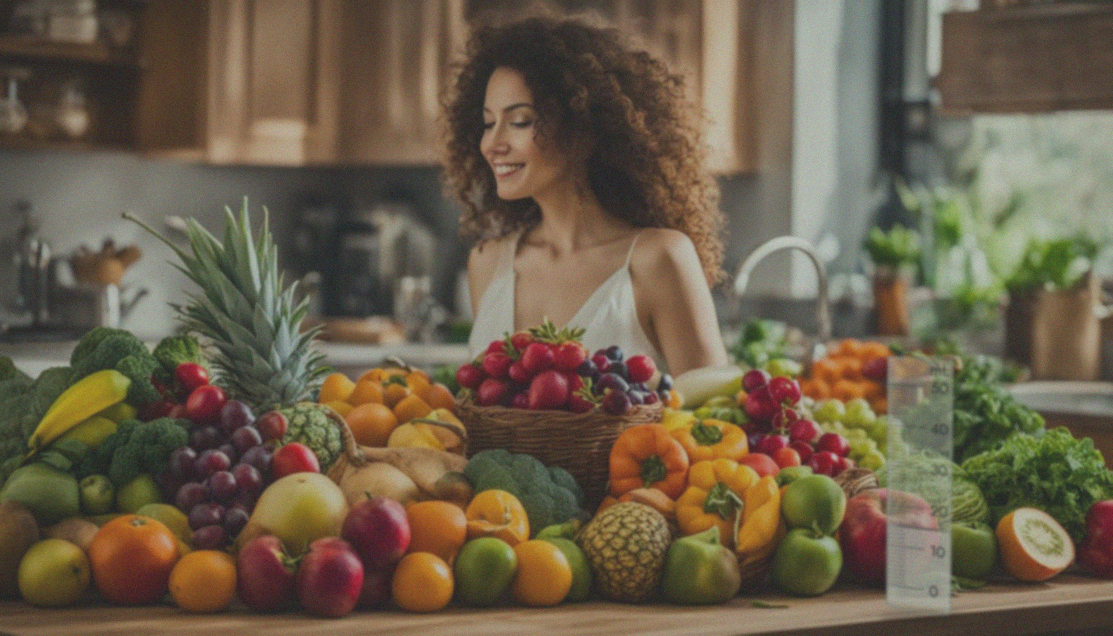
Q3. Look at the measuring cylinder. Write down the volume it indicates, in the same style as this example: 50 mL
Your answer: 15 mL
